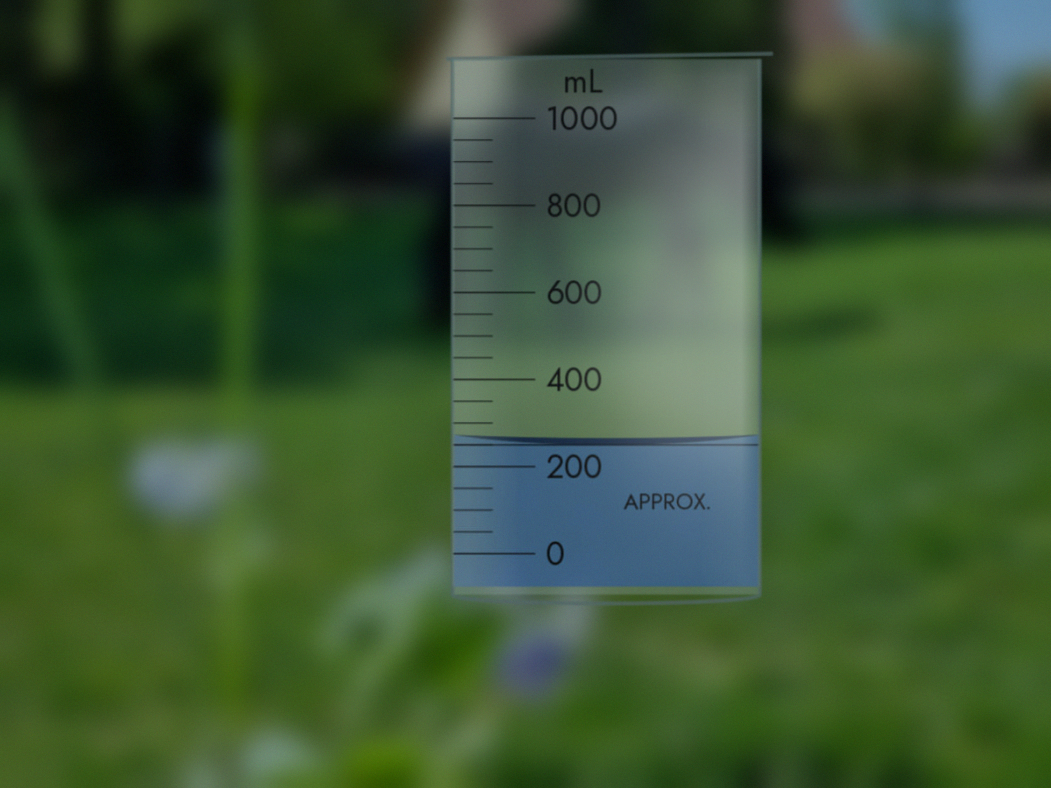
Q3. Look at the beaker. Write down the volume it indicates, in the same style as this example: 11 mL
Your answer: 250 mL
